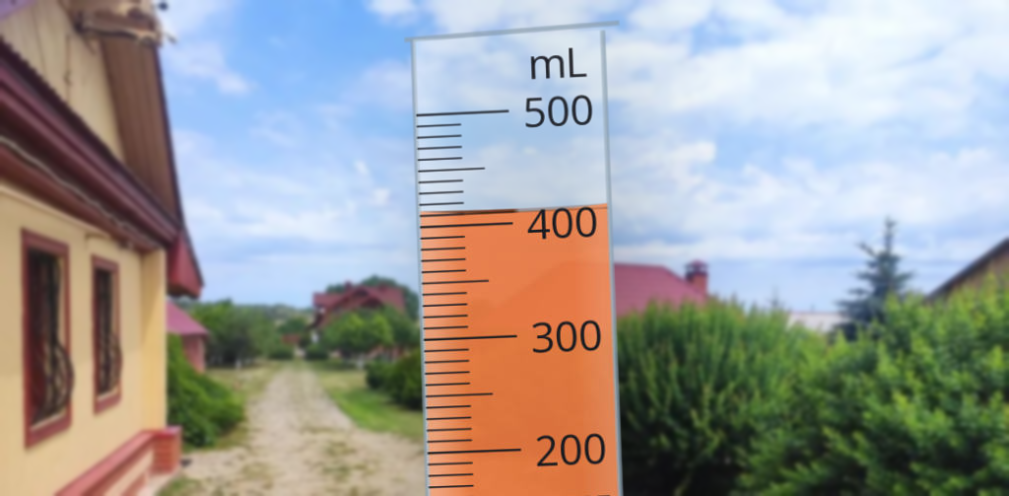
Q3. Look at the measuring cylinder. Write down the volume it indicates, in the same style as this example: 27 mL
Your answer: 410 mL
